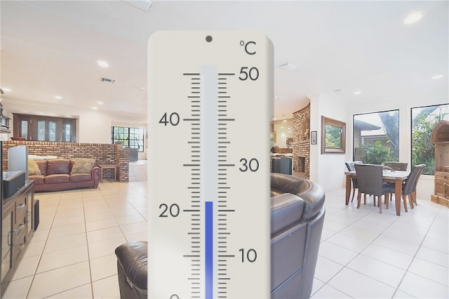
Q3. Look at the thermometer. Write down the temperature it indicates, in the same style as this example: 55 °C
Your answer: 22 °C
